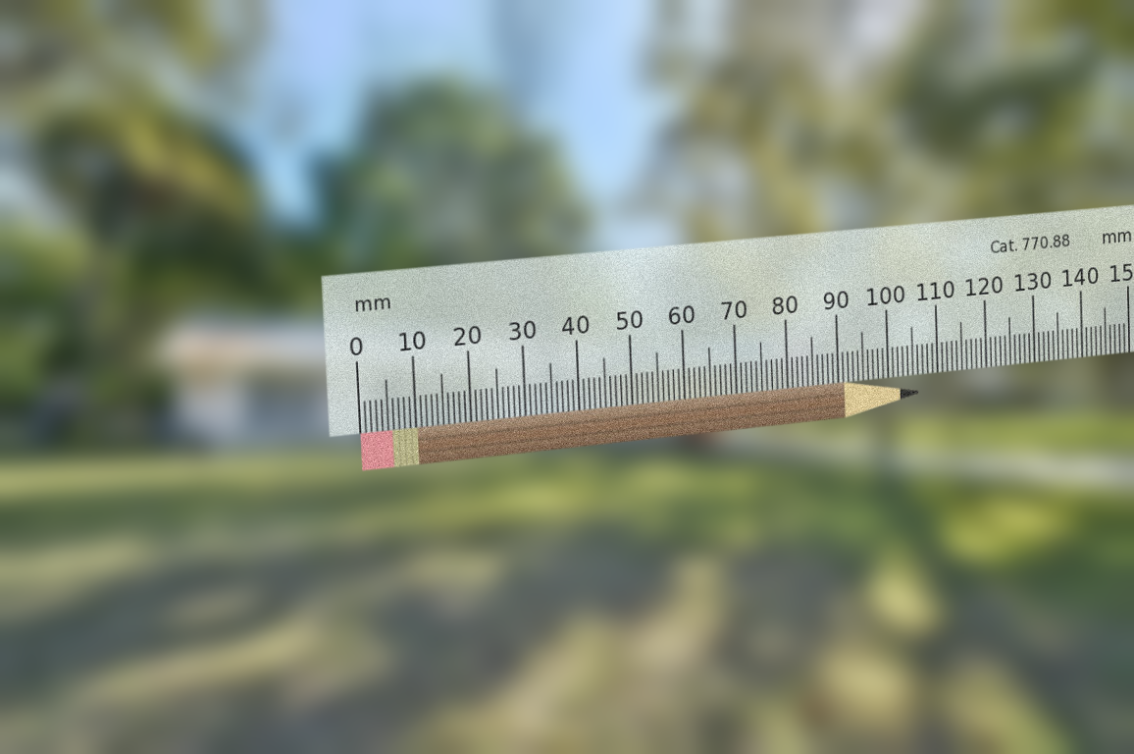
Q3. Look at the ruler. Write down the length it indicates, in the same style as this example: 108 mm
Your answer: 106 mm
